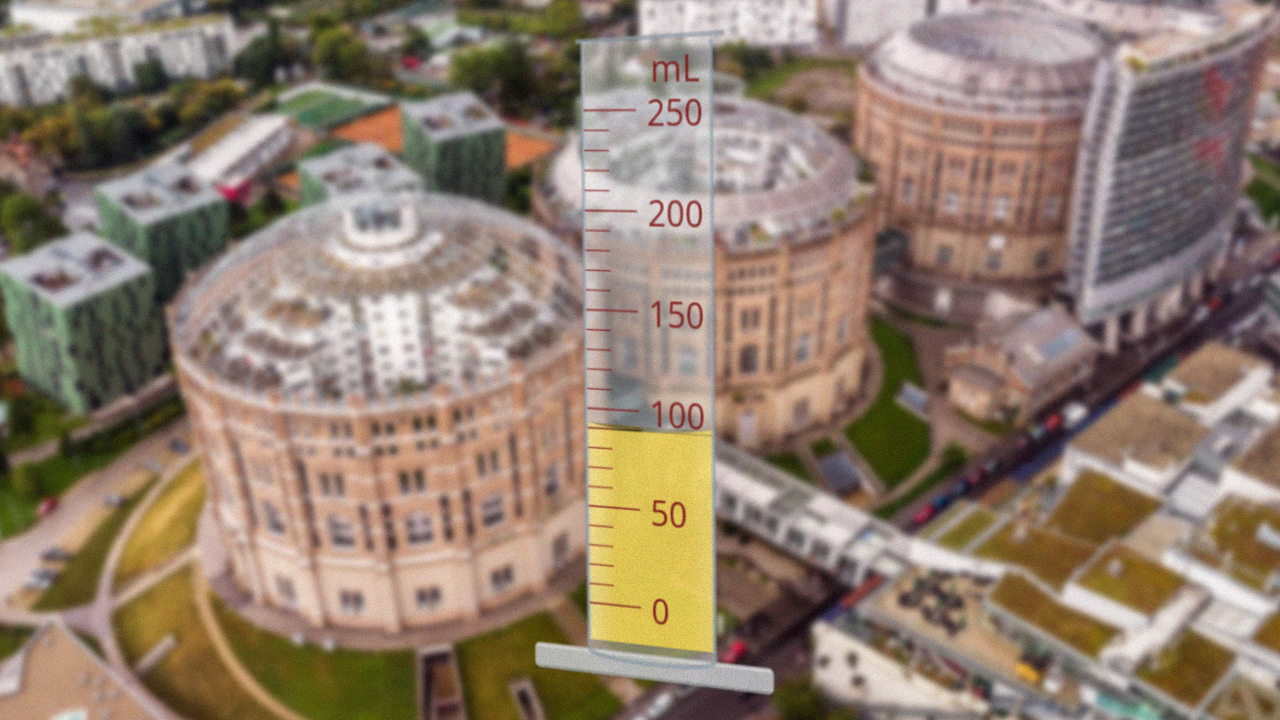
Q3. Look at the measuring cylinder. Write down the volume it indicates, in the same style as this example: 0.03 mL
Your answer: 90 mL
